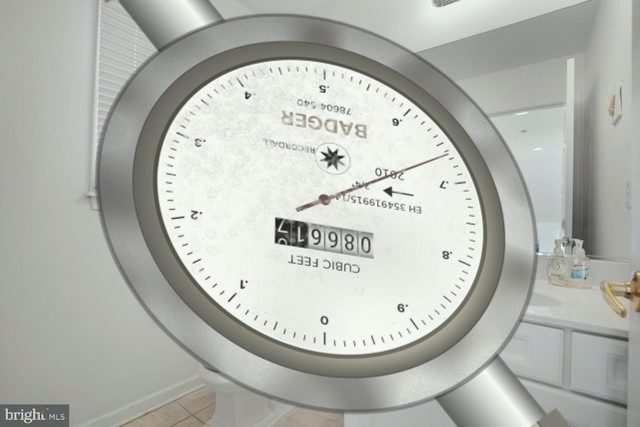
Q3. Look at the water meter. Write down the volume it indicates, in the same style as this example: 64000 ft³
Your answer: 86616.66 ft³
